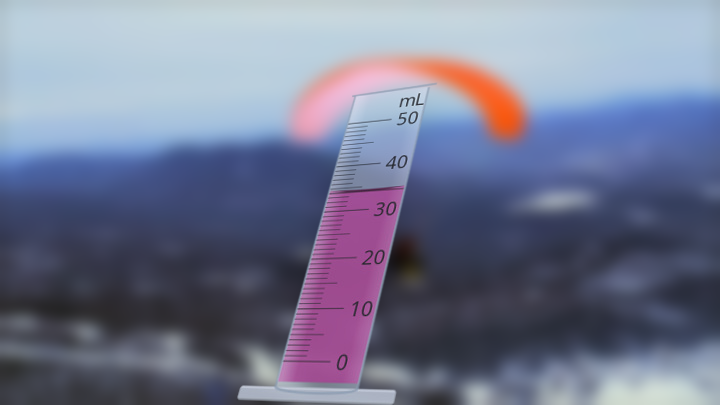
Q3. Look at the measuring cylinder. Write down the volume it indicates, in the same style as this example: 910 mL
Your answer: 34 mL
